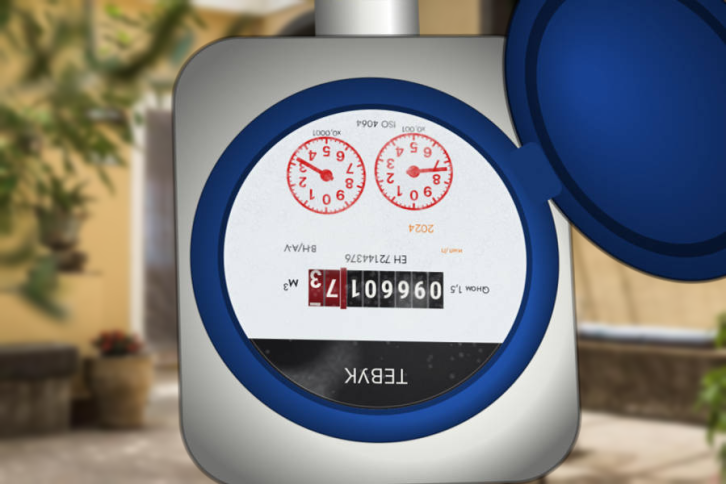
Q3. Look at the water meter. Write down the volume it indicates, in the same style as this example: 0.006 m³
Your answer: 96601.7273 m³
